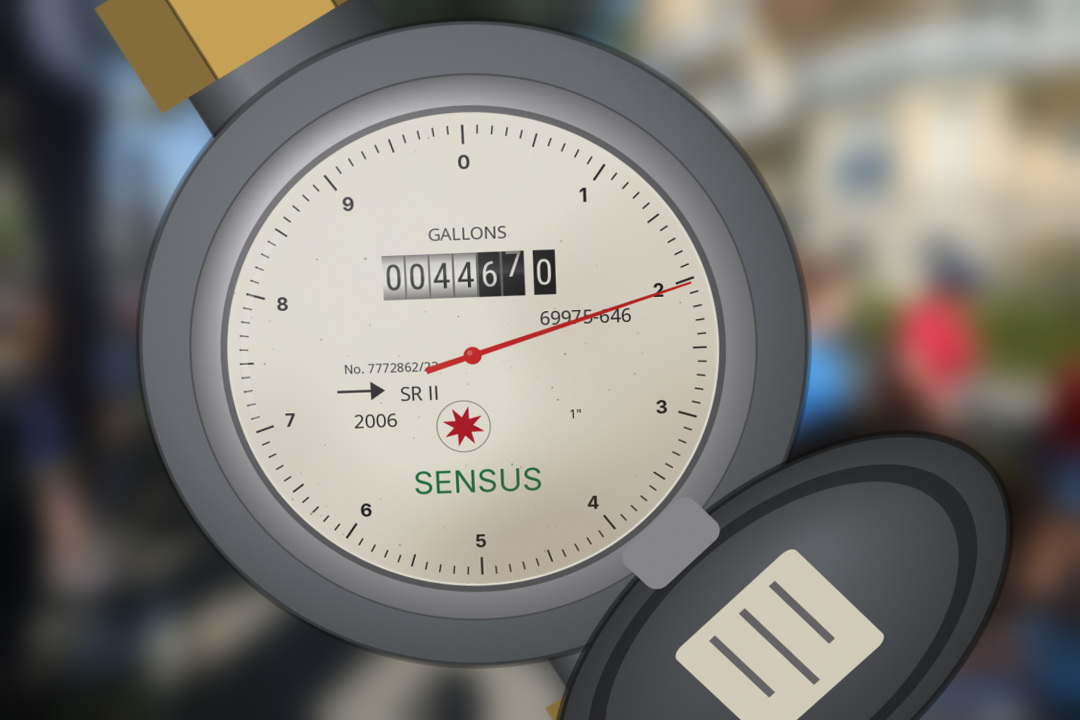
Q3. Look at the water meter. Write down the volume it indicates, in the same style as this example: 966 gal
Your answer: 44672.0 gal
